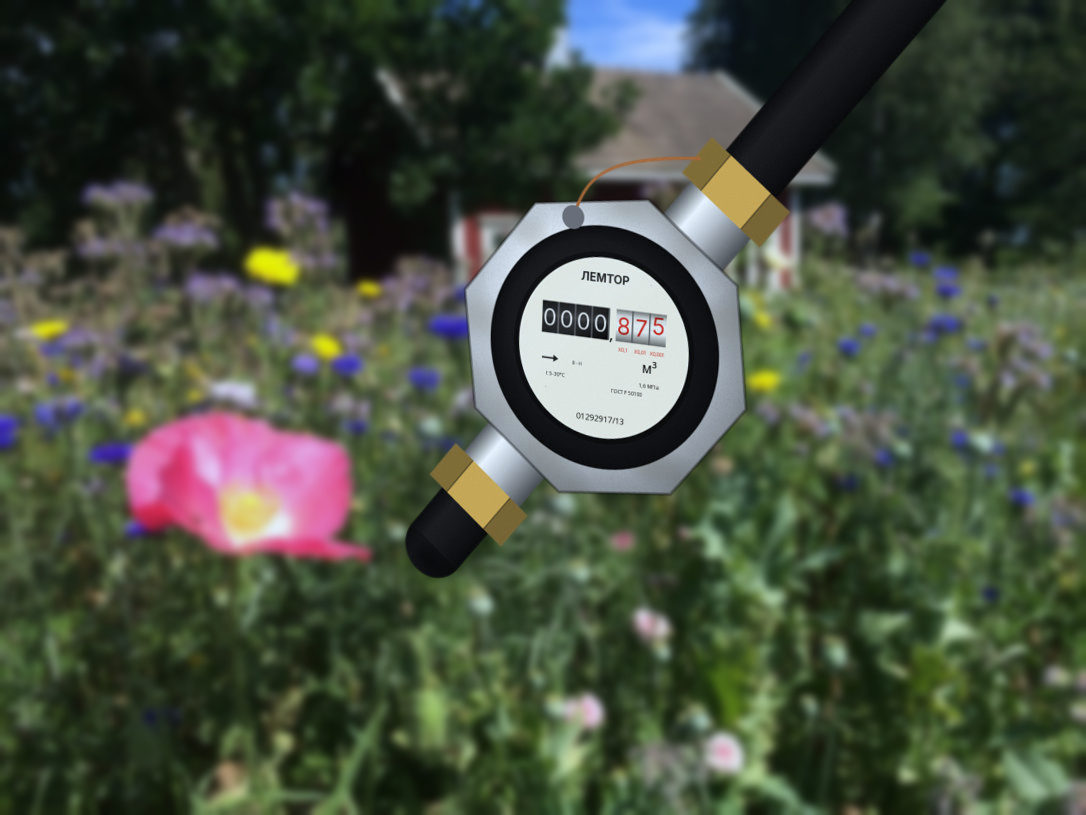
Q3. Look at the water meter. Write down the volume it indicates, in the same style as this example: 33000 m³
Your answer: 0.875 m³
